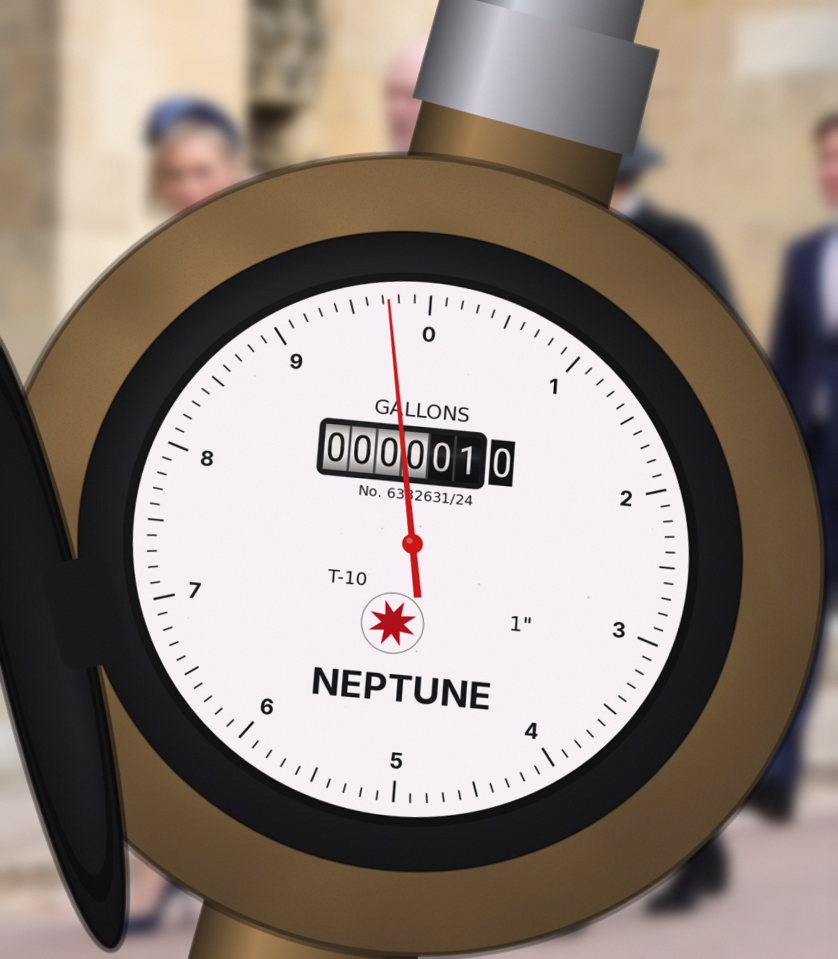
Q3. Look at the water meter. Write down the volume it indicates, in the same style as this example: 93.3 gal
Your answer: 9.7 gal
